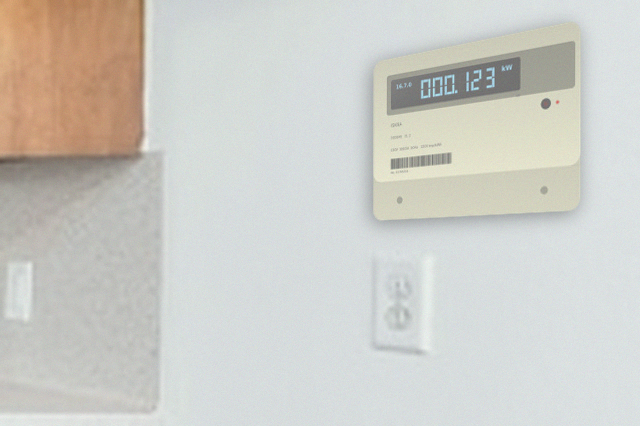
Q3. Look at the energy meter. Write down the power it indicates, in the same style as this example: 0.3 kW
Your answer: 0.123 kW
